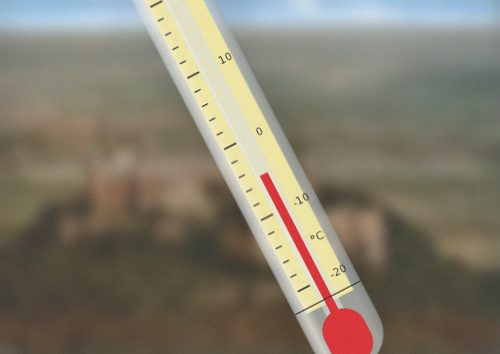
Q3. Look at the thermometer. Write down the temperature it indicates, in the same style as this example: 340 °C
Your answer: -5 °C
